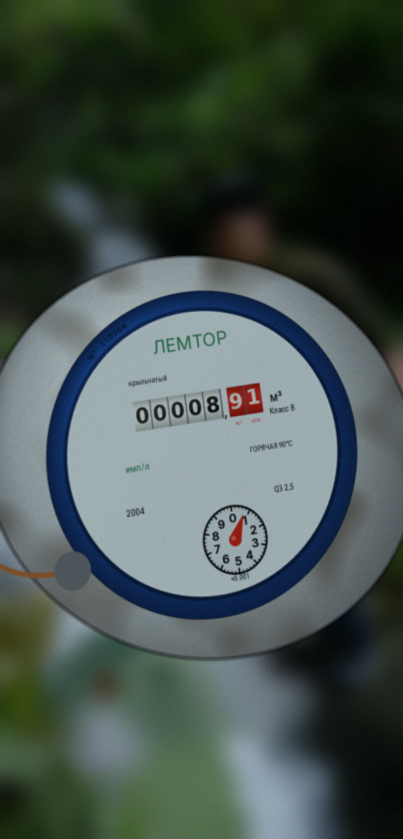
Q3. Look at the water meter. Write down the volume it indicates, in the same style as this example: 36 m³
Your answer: 8.910 m³
